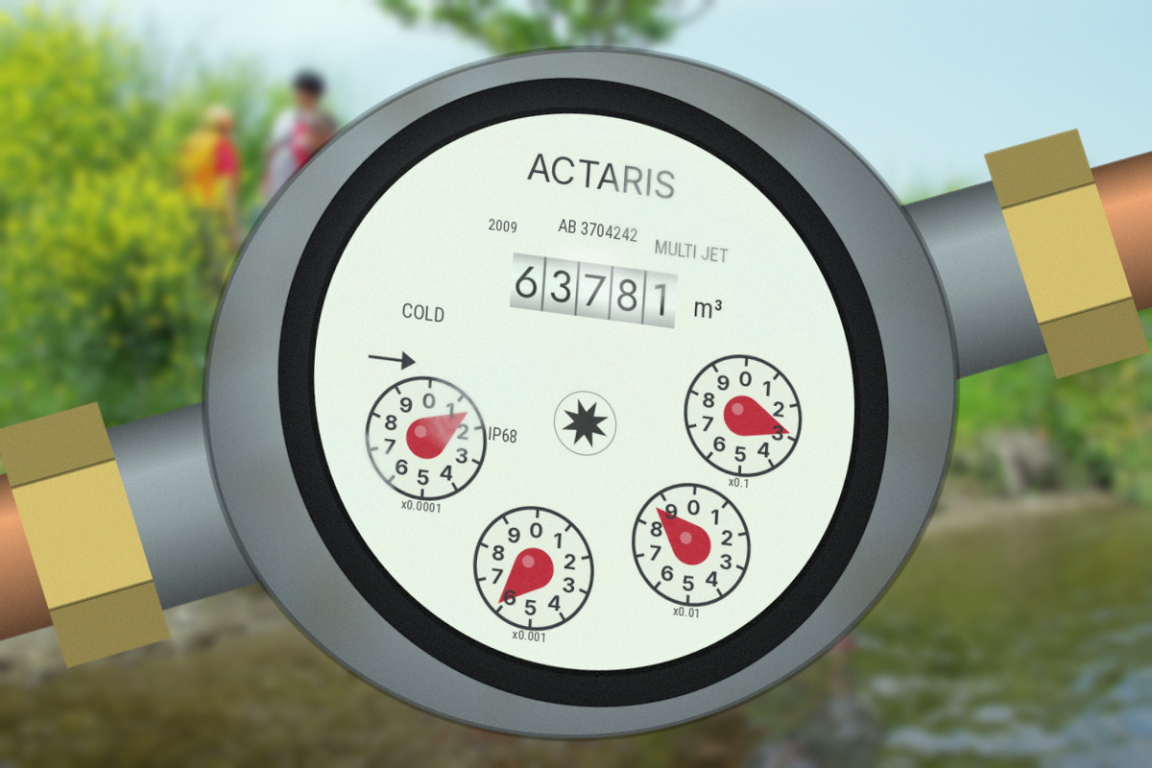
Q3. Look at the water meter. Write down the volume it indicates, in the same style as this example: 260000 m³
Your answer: 63781.2861 m³
